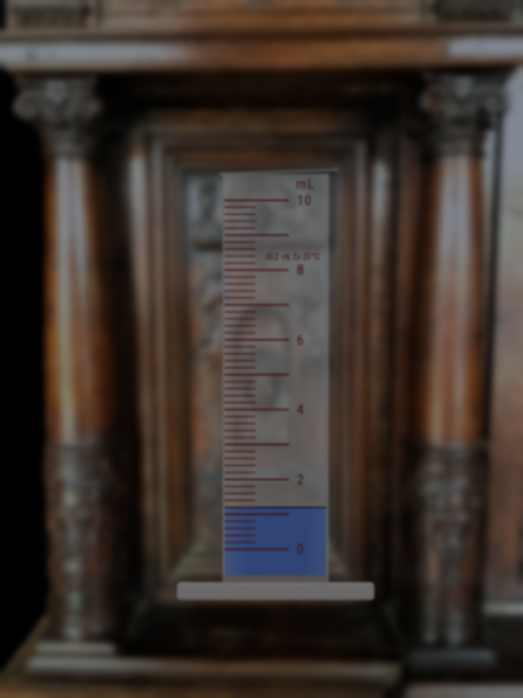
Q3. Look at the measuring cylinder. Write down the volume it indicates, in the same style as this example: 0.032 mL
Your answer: 1.2 mL
